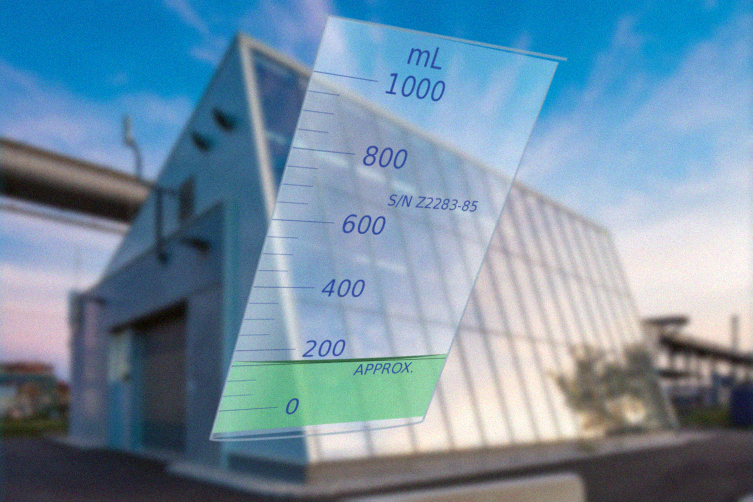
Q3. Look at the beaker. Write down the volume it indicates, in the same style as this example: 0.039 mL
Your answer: 150 mL
